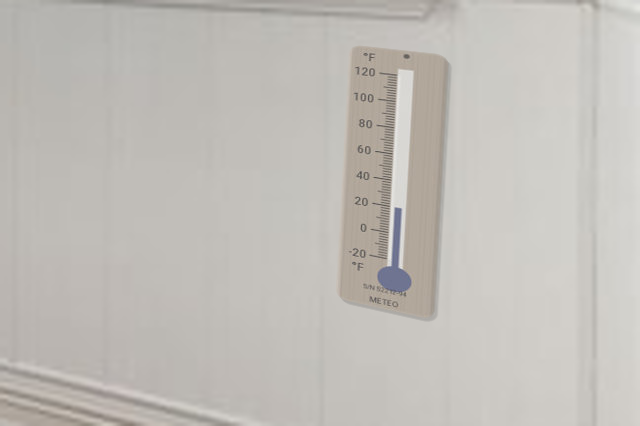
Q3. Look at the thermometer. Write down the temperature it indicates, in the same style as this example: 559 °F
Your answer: 20 °F
